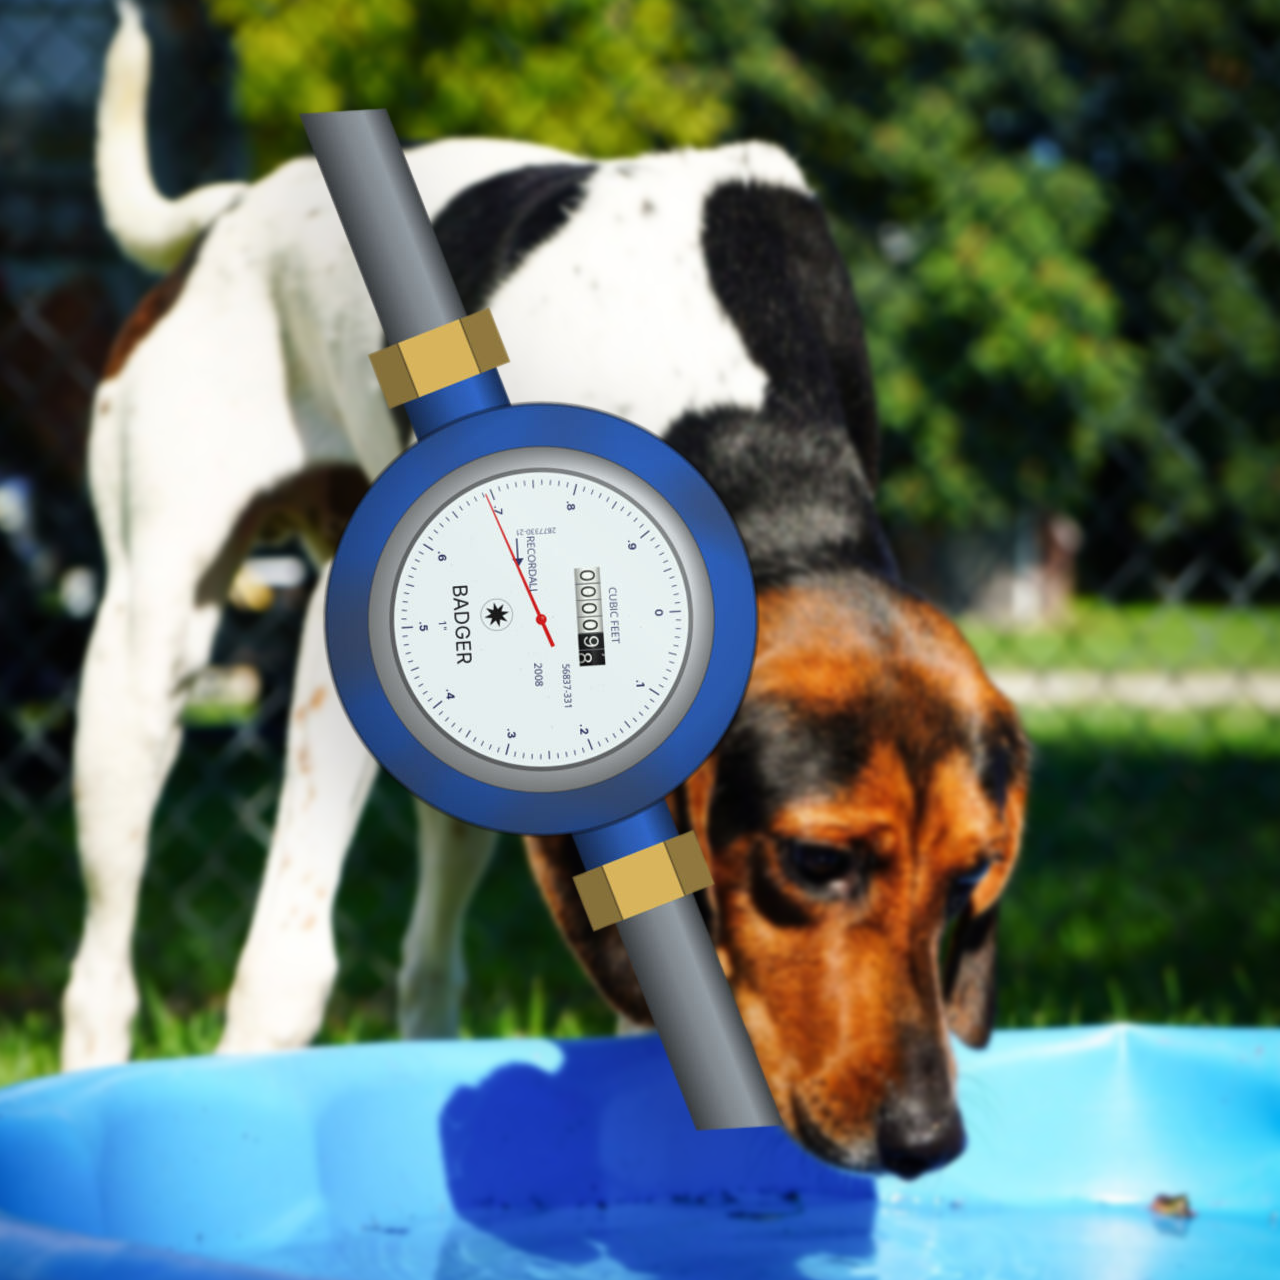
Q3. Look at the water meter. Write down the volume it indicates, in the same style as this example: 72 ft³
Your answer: 97.69 ft³
